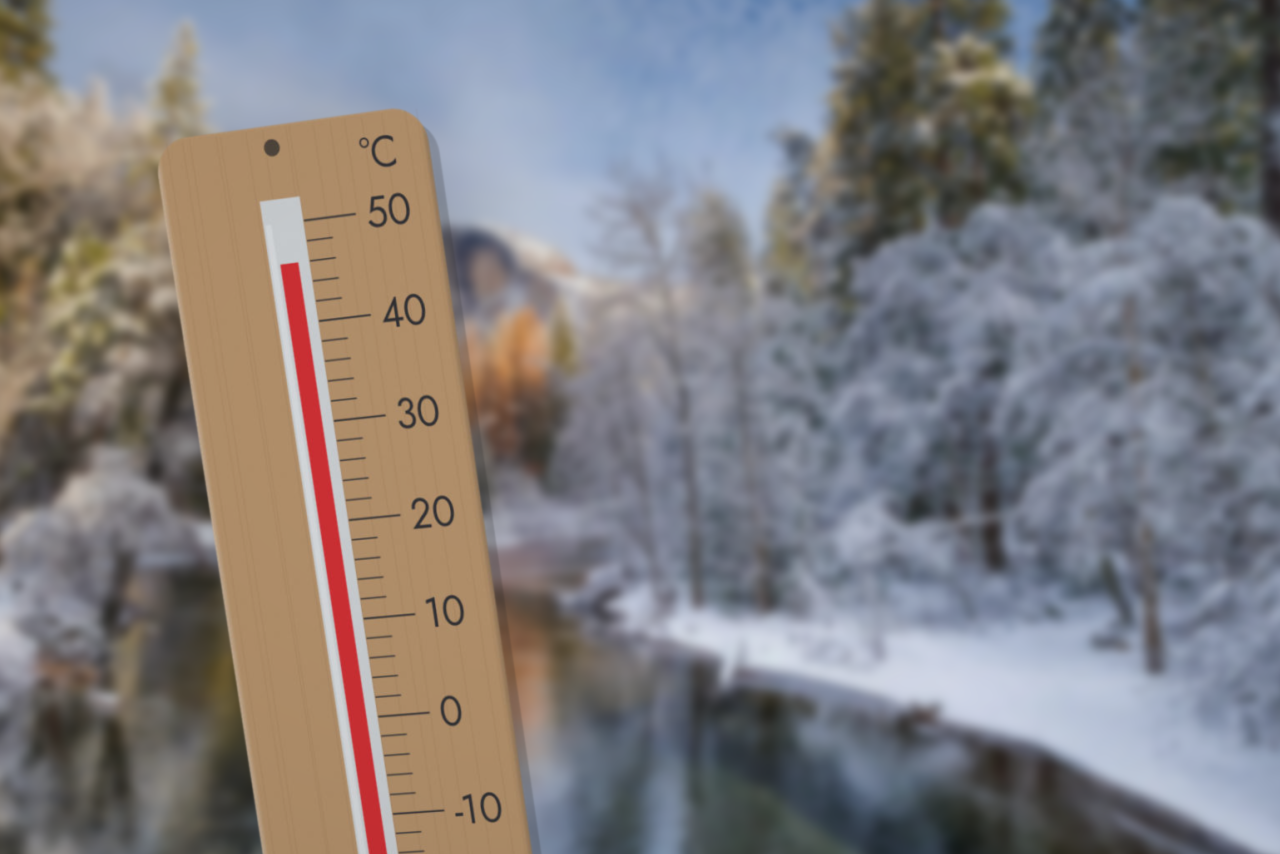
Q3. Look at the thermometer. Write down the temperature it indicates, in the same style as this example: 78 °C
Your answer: 46 °C
